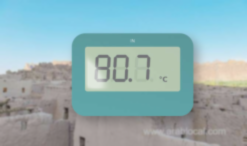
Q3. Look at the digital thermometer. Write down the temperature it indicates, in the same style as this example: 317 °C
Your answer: 80.7 °C
